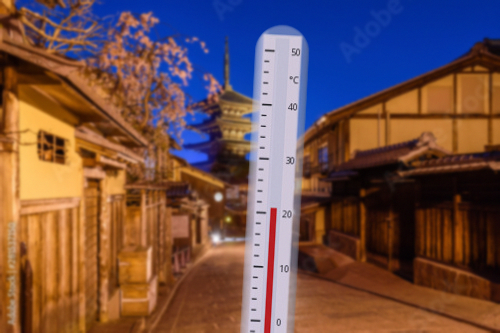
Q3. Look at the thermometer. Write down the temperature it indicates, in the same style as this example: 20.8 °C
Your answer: 21 °C
